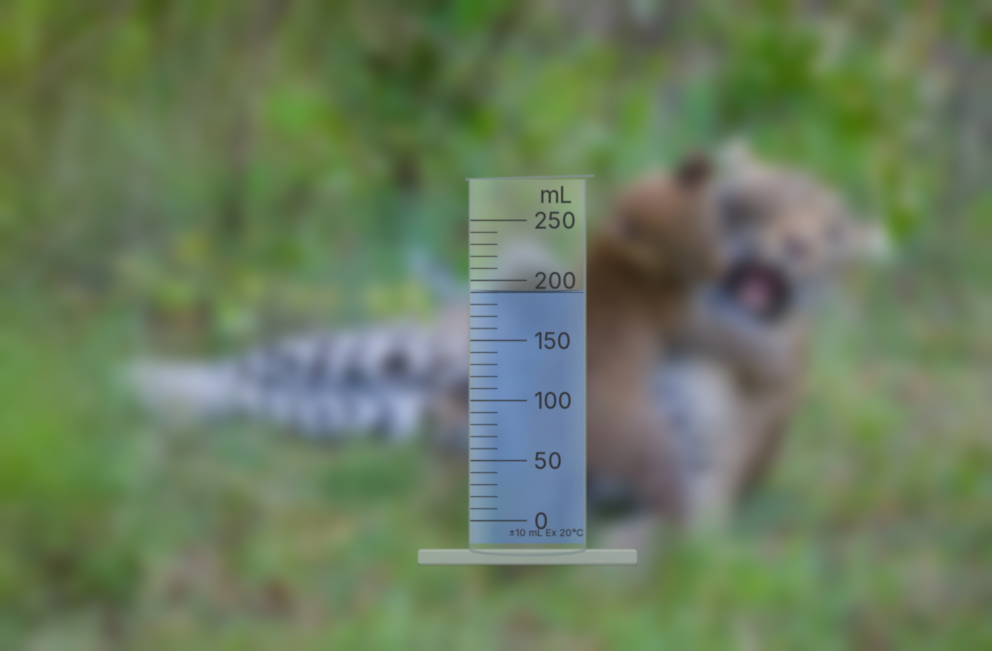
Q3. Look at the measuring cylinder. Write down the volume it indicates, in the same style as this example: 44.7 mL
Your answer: 190 mL
